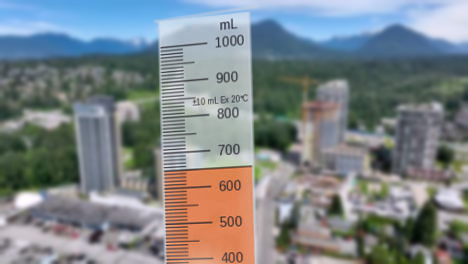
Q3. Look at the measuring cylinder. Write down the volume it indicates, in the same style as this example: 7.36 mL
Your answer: 650 mL
